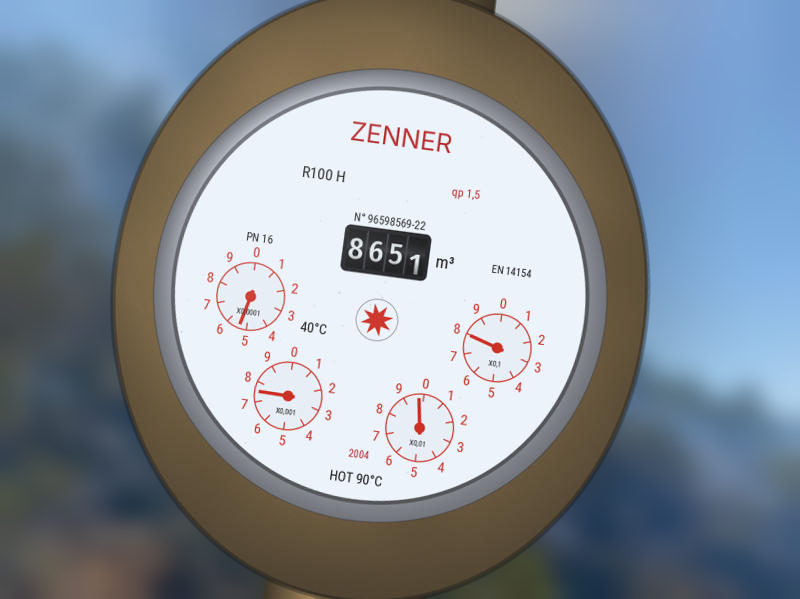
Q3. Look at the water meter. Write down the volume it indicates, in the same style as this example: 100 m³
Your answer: 8650.7975 m³
